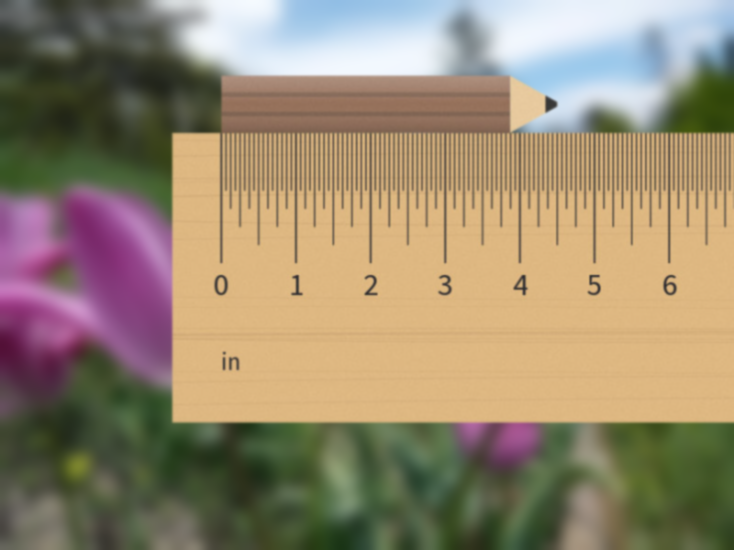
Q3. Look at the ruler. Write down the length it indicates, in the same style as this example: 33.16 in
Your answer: 4.5 in
